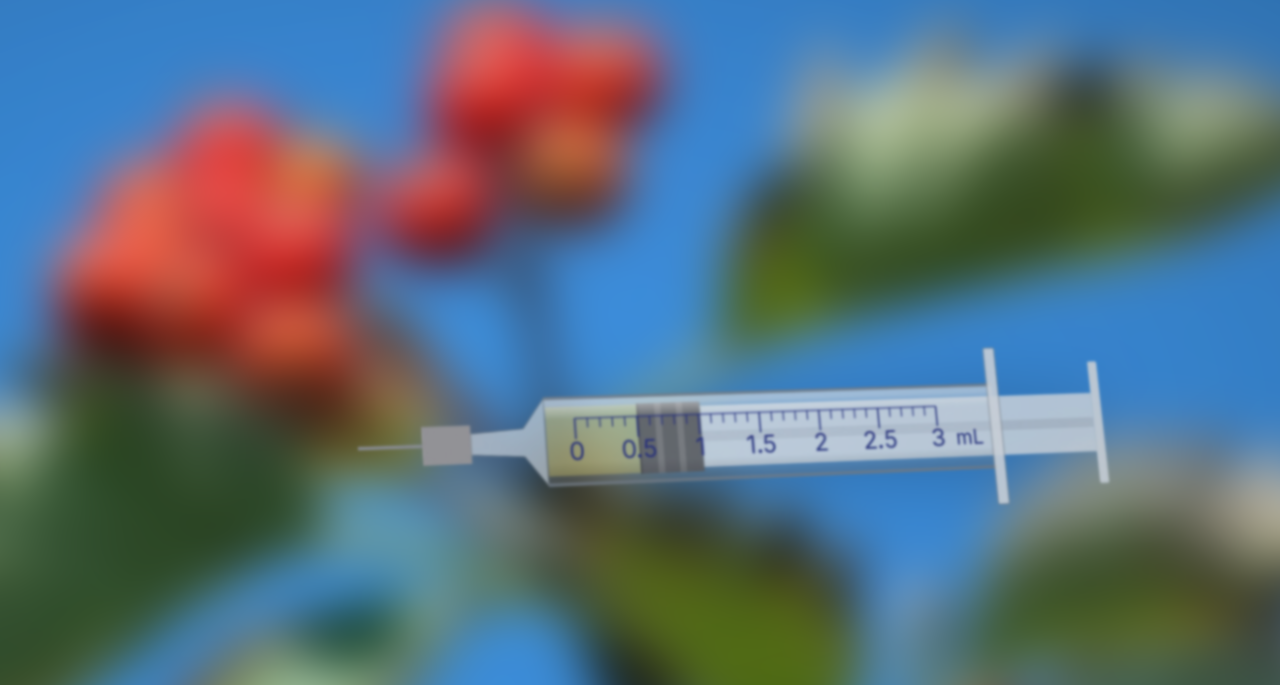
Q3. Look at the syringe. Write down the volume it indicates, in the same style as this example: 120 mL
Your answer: 0.5 mL
